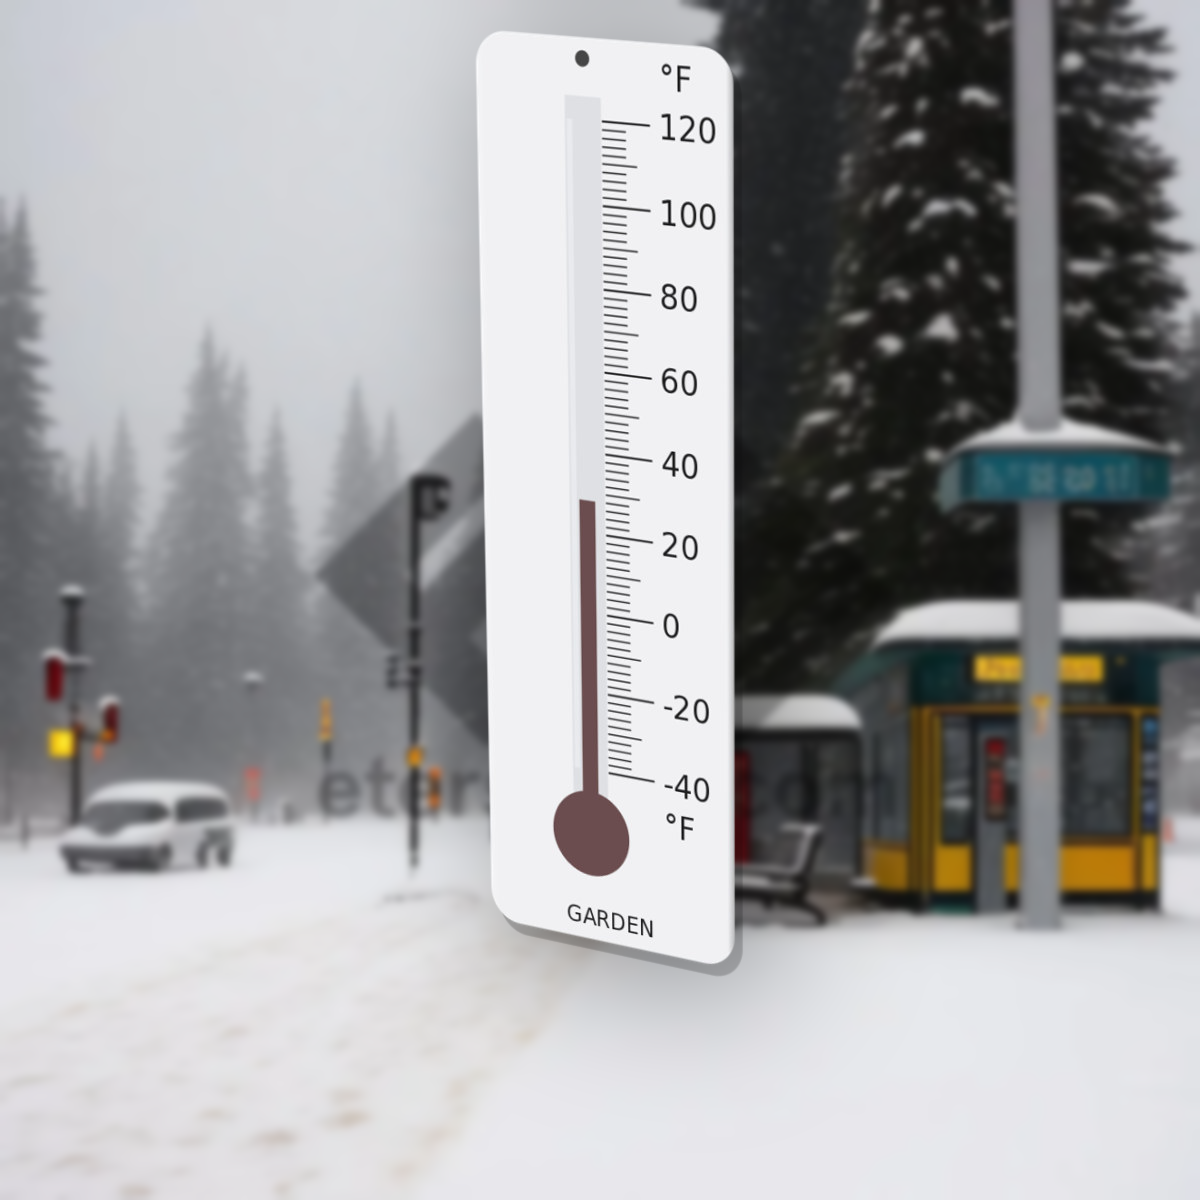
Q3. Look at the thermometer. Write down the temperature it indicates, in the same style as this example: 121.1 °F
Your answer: 28 °F
